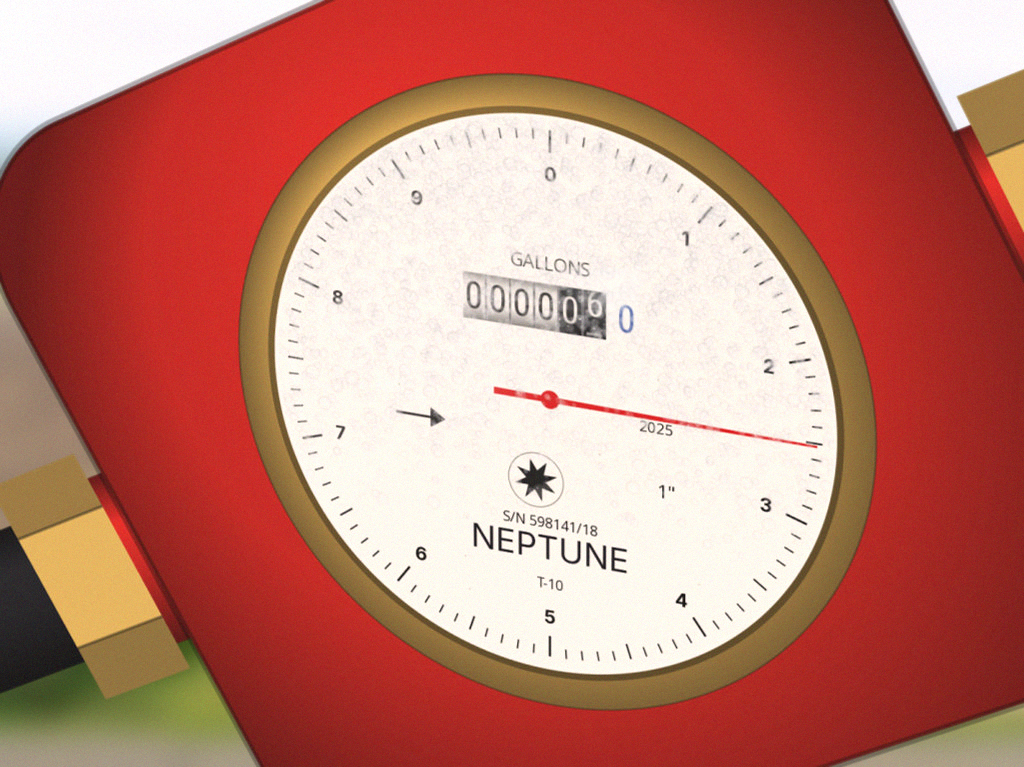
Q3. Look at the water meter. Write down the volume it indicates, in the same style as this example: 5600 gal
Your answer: 62.5 gal
